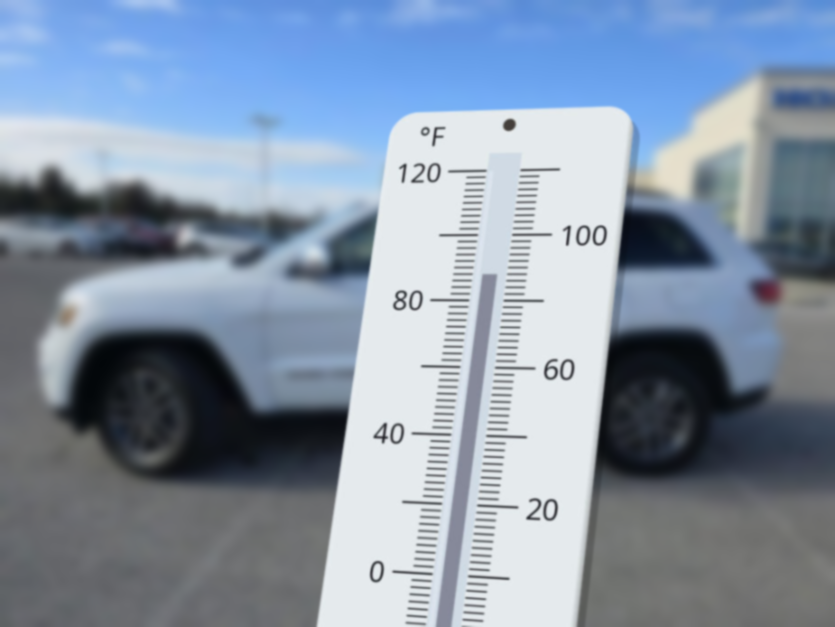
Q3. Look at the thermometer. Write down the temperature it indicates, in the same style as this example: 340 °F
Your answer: 88 °F
